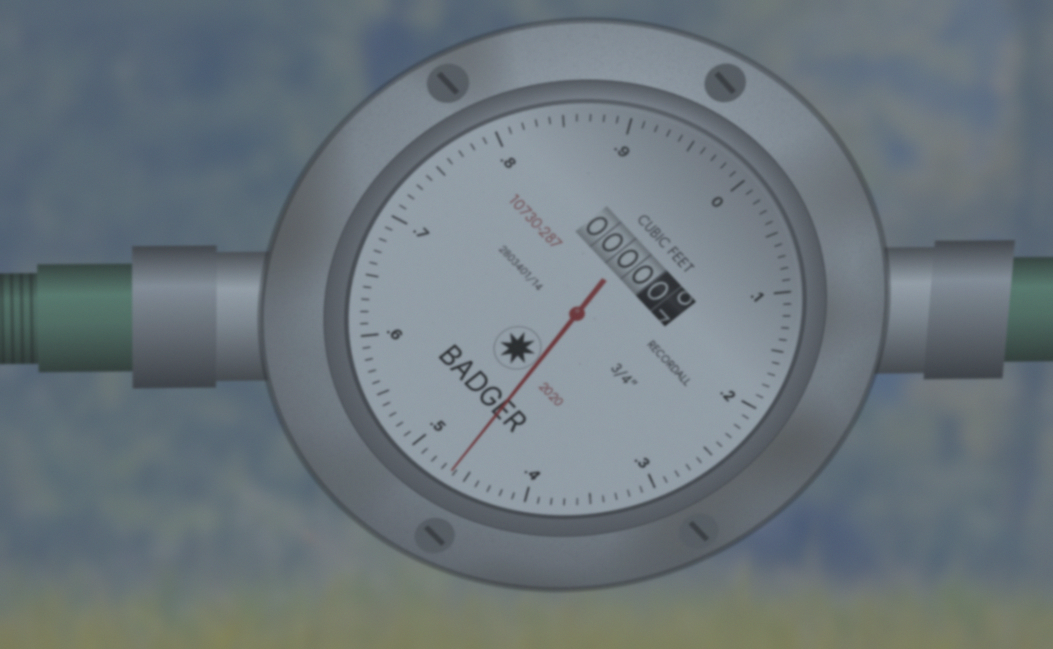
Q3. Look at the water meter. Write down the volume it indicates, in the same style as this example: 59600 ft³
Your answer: 6.46 ft³
